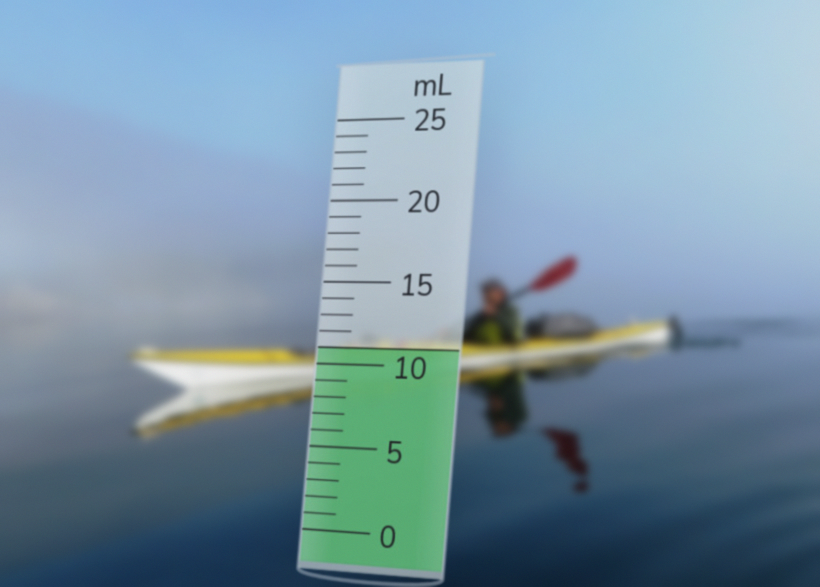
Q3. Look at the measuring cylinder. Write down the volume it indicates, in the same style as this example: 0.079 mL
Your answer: 11 mL
